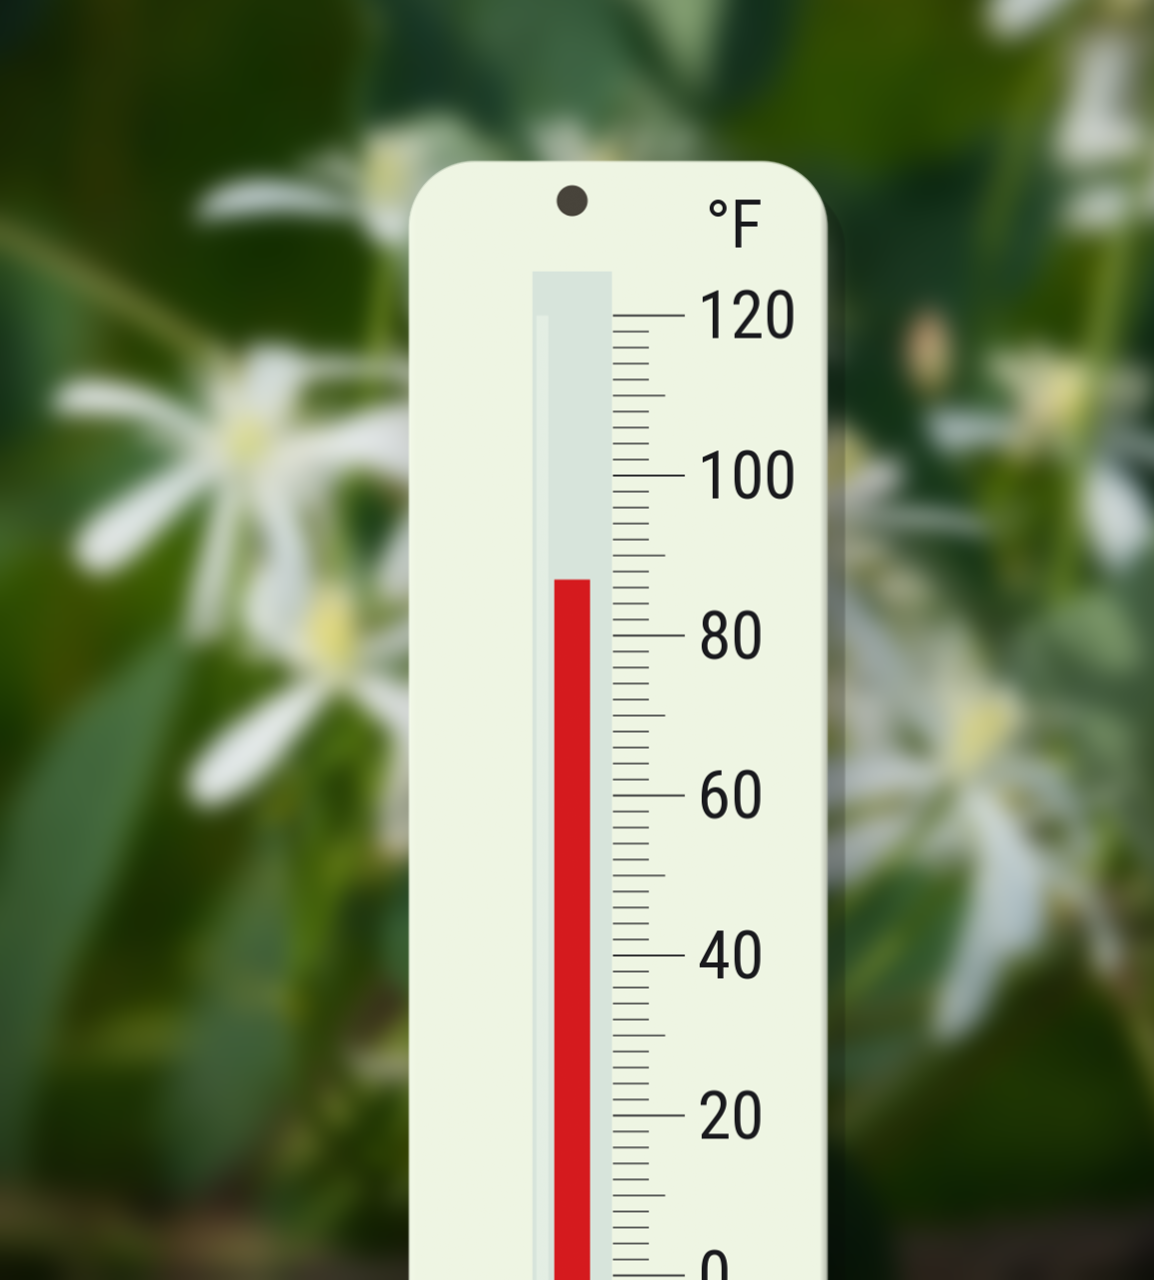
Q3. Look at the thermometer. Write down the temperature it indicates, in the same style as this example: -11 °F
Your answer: 87 °F
